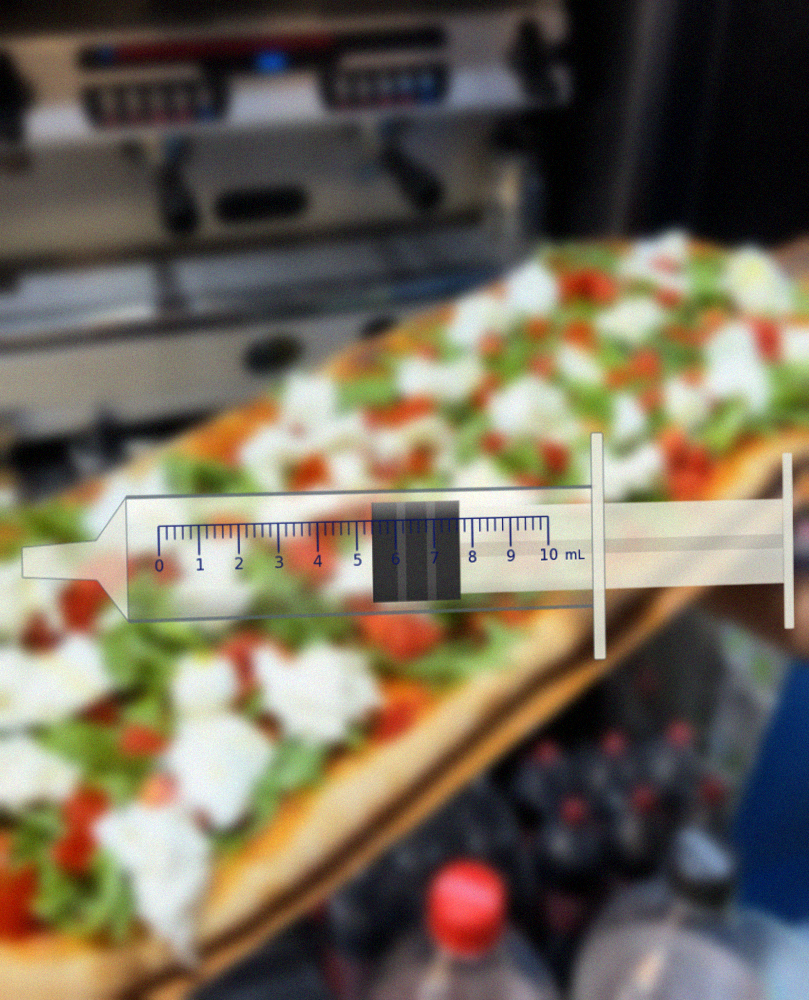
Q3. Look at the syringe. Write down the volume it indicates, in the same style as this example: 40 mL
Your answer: 5.4 mL
